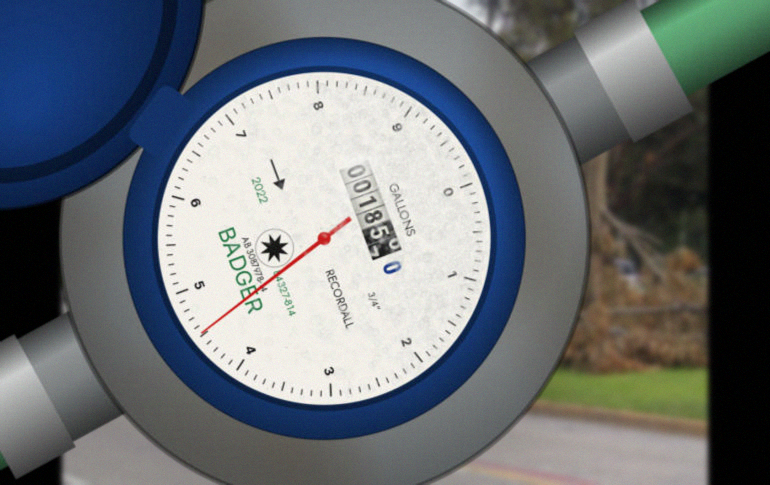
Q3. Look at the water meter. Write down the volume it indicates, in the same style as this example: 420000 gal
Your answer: 18564.5 gal
